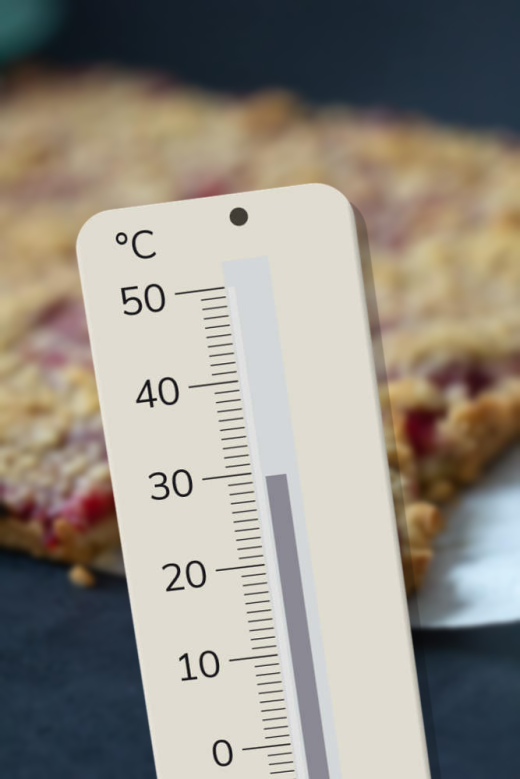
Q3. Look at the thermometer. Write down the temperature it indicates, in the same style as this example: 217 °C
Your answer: 29.5 °C
